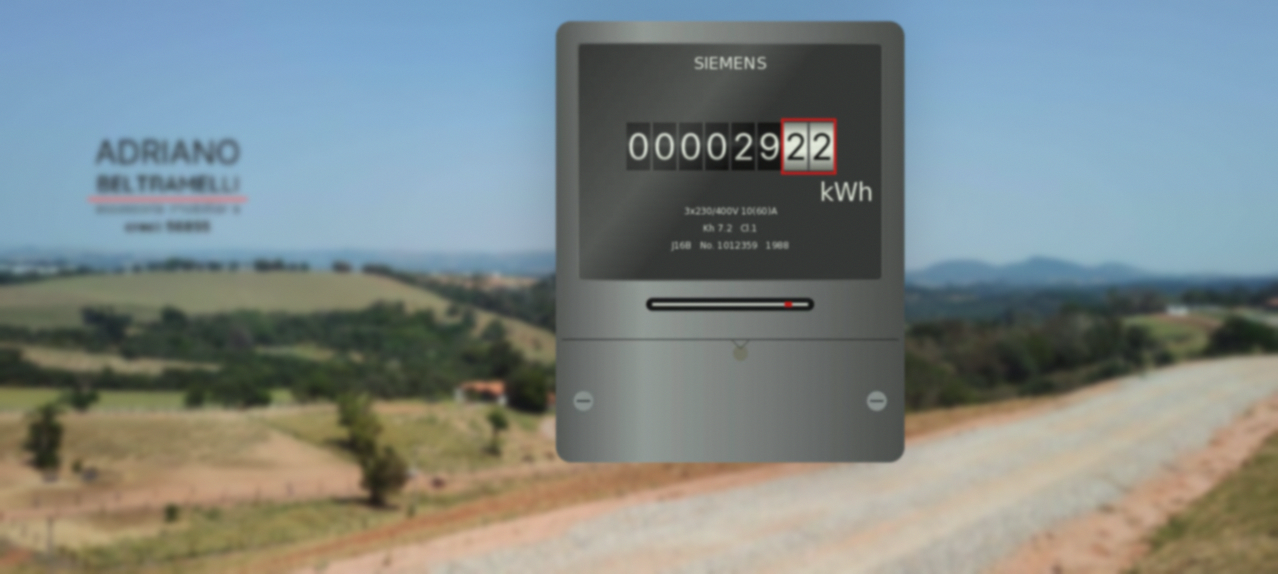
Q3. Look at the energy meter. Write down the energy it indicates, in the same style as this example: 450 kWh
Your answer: 29.22 kWh
